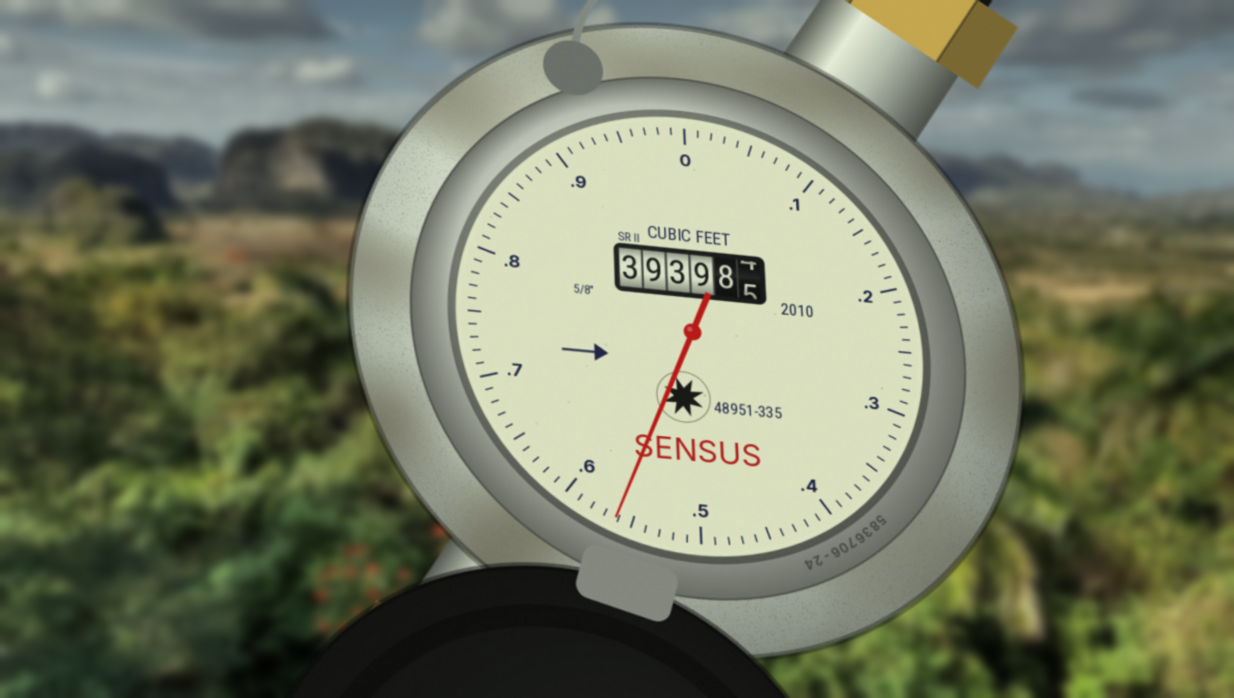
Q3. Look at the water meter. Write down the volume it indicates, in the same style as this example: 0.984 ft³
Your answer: 393984.56 ft³
